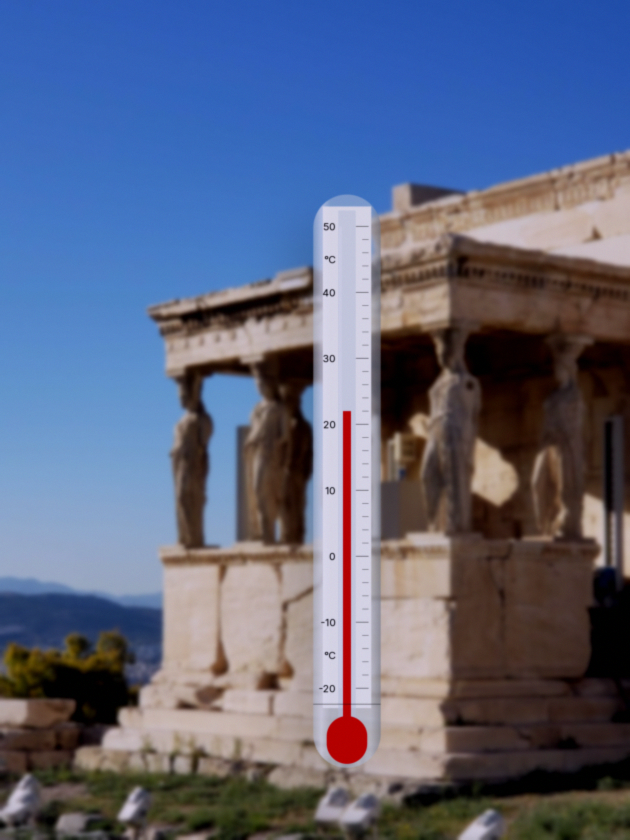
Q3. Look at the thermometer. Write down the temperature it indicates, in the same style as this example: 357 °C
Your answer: 22 °C
